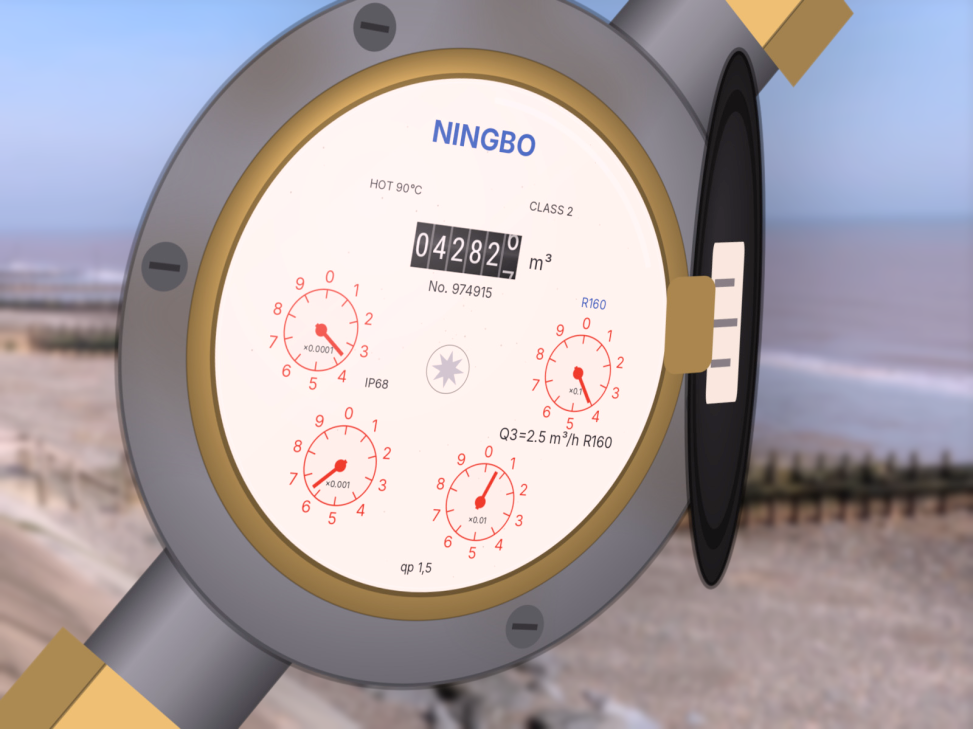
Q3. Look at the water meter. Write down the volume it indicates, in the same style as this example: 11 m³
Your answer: 42826.4063 m³
